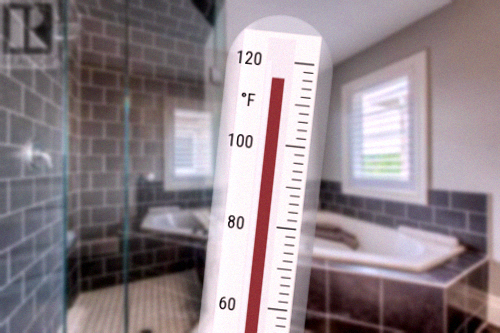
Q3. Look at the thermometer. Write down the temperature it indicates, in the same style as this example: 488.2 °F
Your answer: 116 °F
